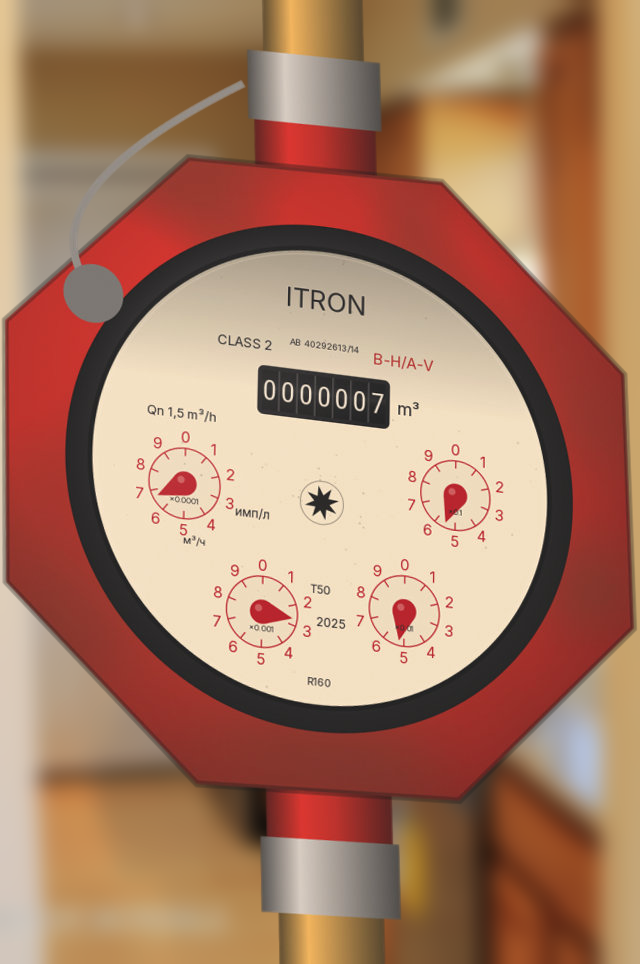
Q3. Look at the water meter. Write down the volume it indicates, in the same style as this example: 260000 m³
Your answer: 7.5526 m³
